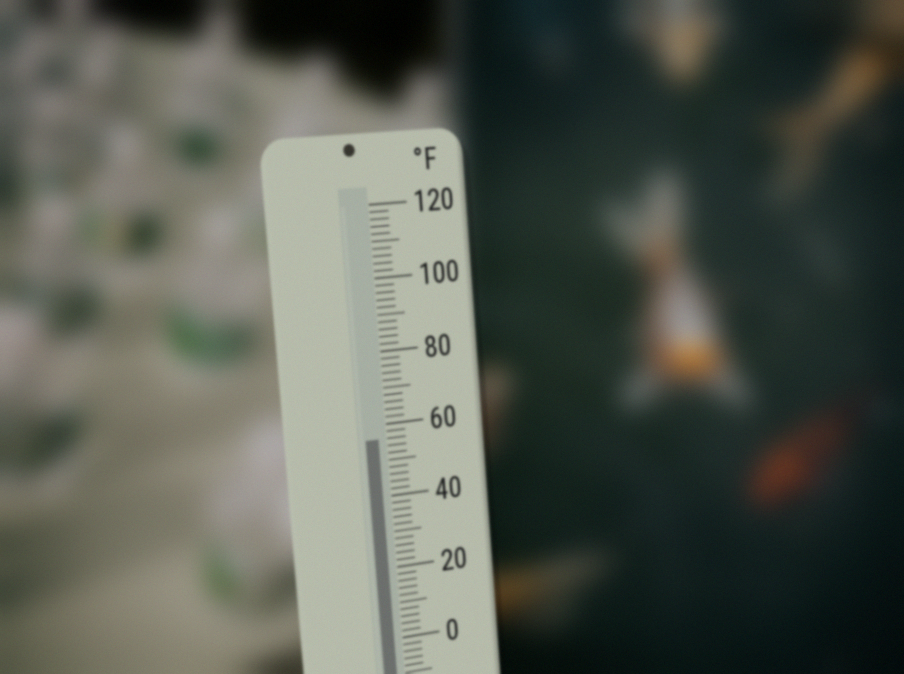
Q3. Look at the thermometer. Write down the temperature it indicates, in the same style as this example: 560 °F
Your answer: 56 °F
